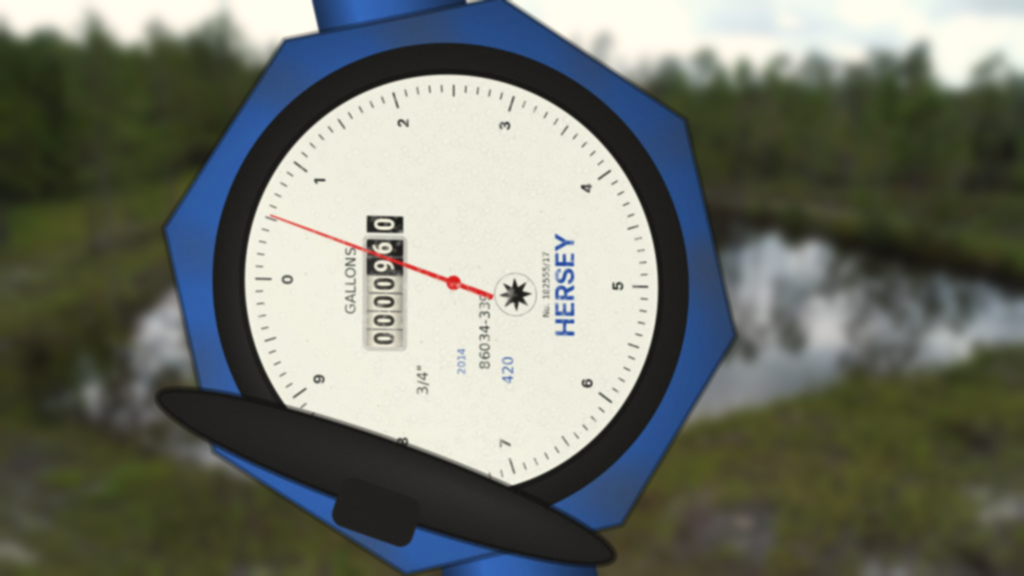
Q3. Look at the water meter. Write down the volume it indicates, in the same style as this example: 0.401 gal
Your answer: 960.5 gal
